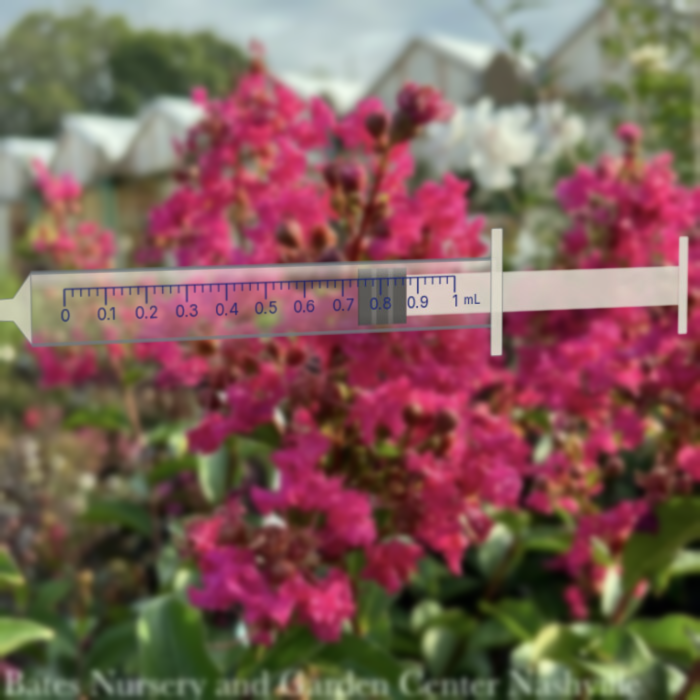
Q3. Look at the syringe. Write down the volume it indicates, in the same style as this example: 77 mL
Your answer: 0.74 mL
